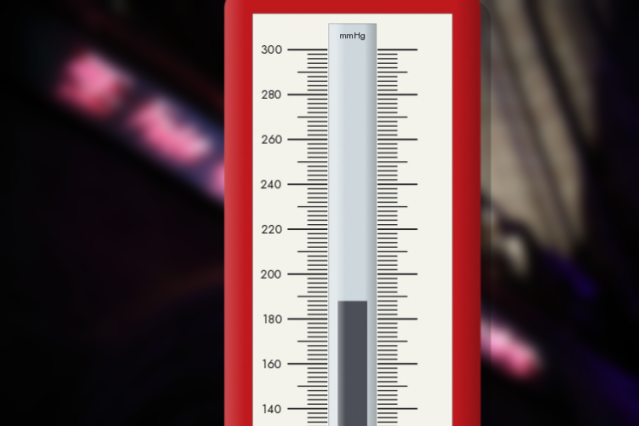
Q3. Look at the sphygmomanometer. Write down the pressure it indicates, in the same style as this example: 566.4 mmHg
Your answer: 188 mmHg
